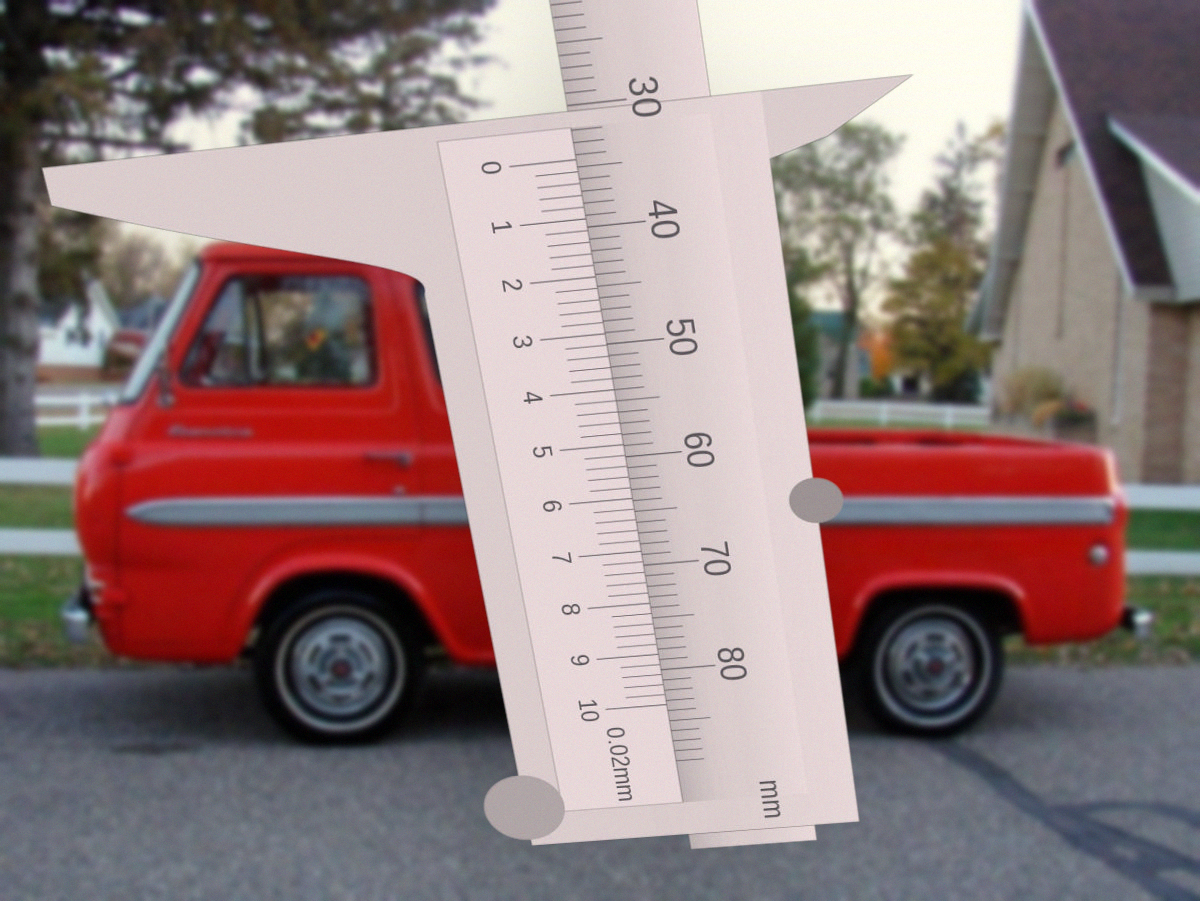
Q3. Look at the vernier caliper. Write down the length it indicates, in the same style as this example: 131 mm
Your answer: 34.4 mm
